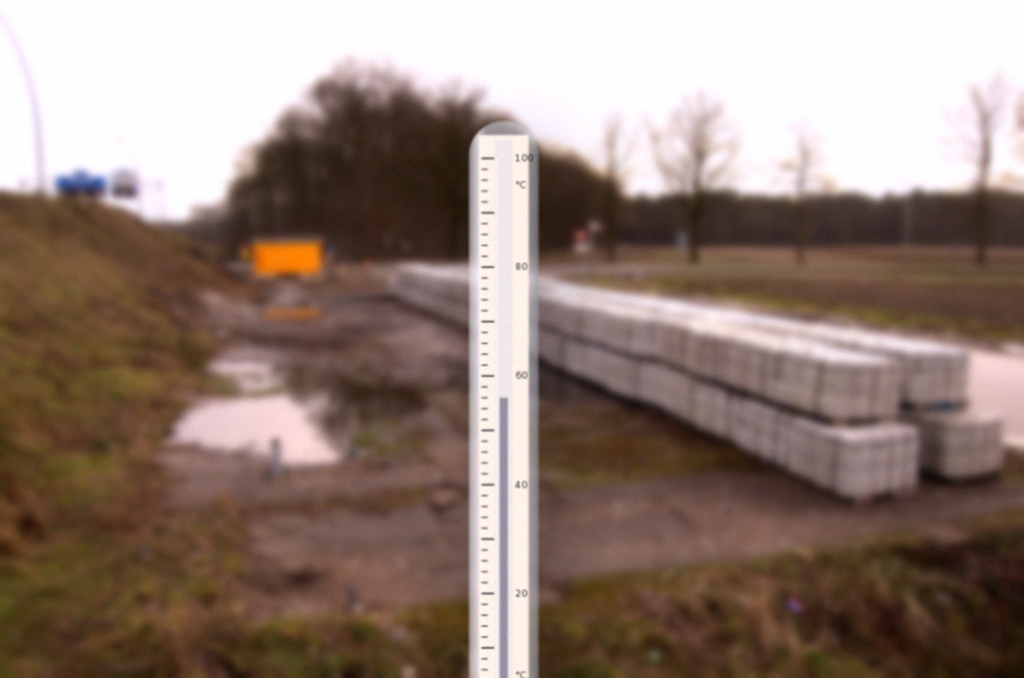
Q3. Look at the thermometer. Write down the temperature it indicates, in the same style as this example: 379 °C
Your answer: 56 °C
